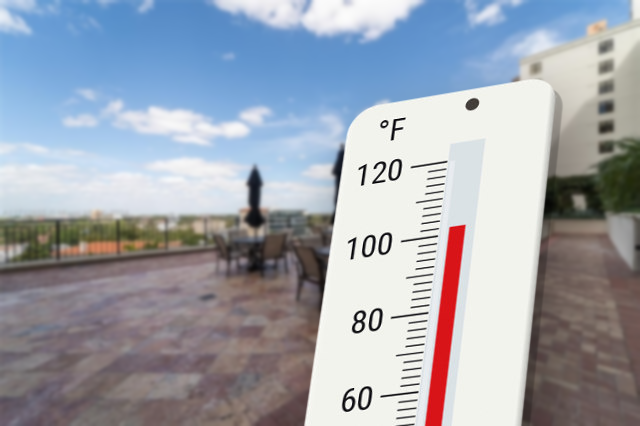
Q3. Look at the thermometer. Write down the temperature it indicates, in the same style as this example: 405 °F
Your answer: 102 °F
